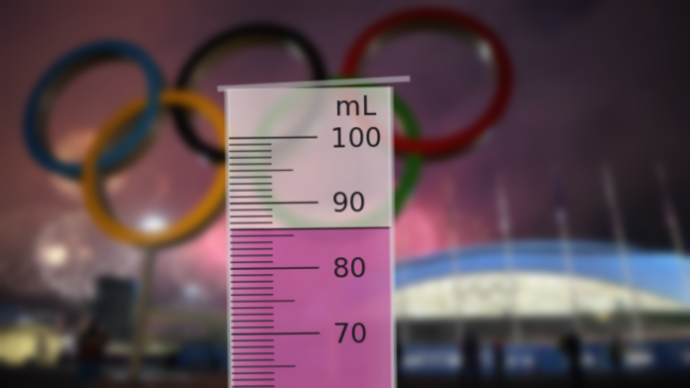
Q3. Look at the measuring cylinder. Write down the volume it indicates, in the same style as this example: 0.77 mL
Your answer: 86 mL
